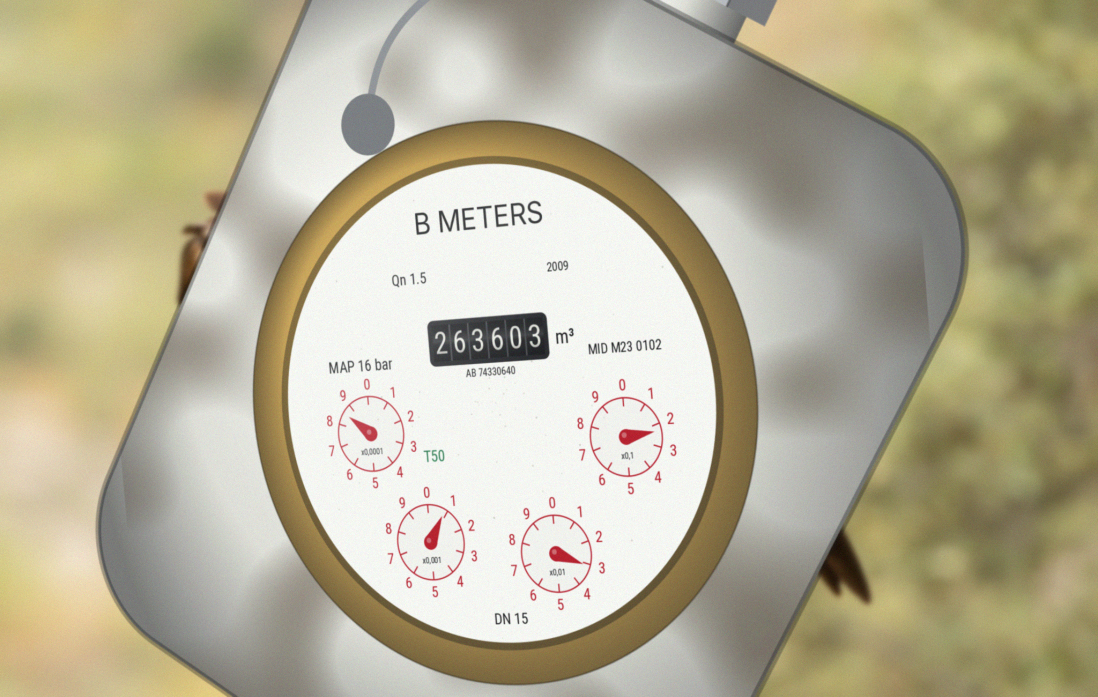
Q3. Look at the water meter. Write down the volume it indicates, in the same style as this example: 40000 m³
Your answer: 263603.2308 m³
